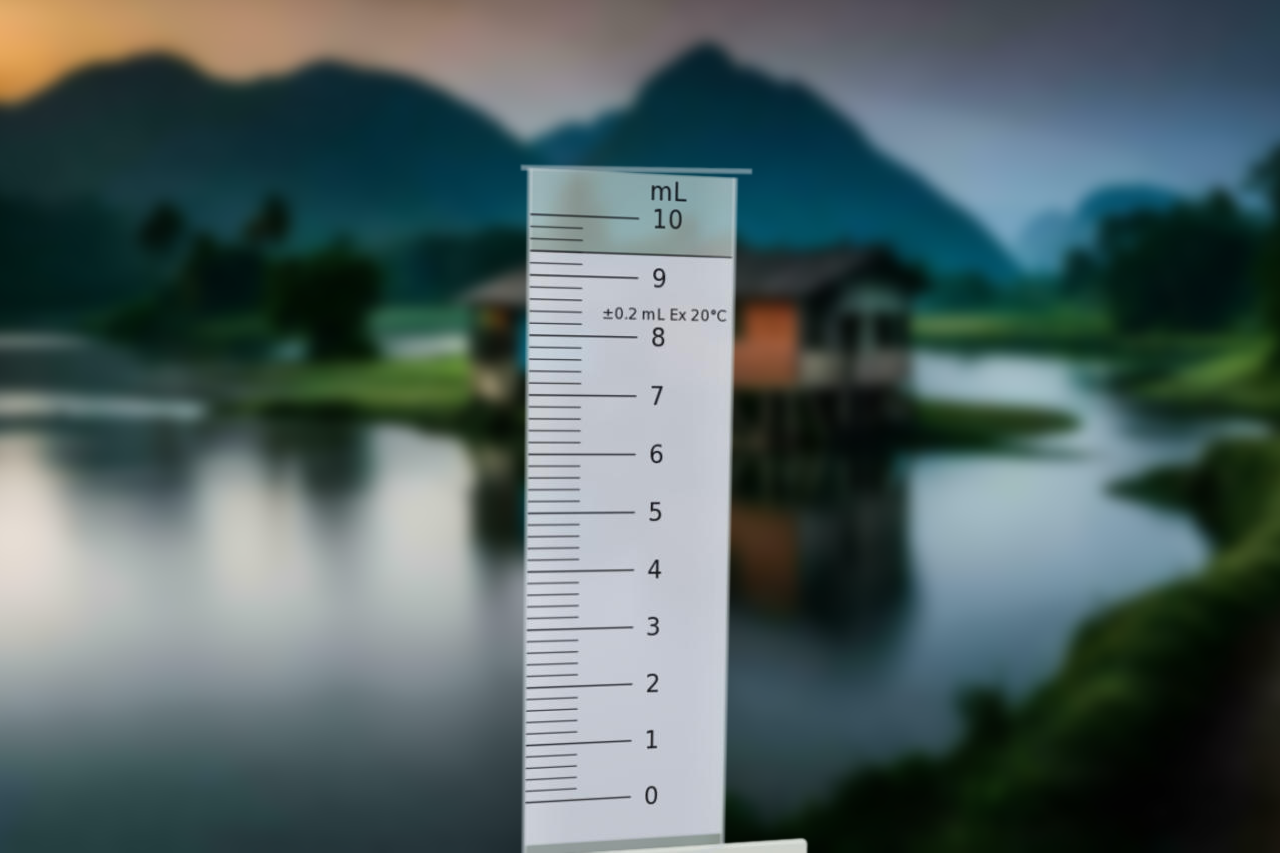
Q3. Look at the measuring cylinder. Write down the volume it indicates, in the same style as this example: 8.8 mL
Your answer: 9.4 mL
